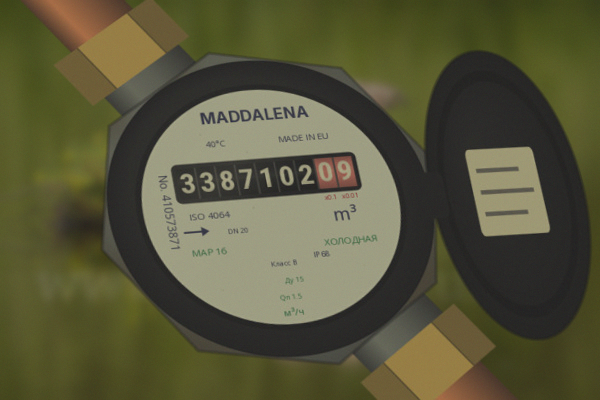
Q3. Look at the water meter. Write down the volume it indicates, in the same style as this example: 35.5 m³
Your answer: 3387102.09 m³
